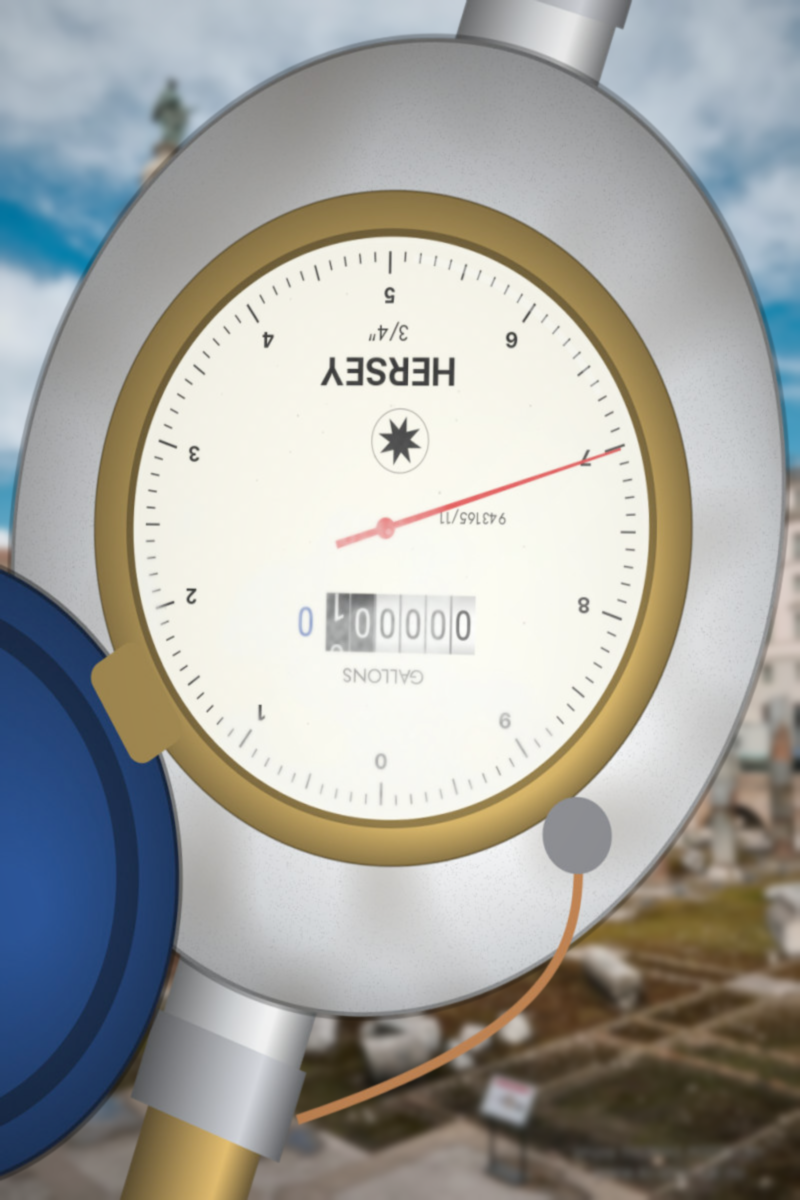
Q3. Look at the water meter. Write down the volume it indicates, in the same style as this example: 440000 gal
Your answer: 7.0 gal
